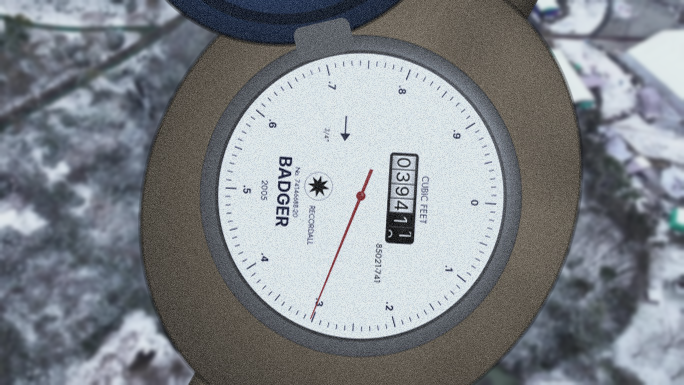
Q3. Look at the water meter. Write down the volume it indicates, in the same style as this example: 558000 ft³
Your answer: 39411.30 ft³
